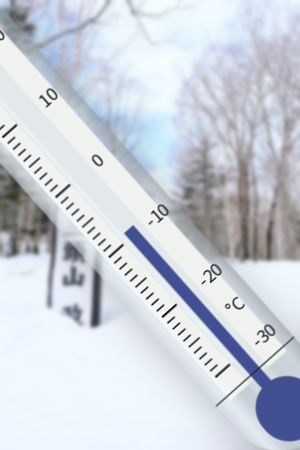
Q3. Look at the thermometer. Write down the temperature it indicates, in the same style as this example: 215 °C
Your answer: -9 °C
